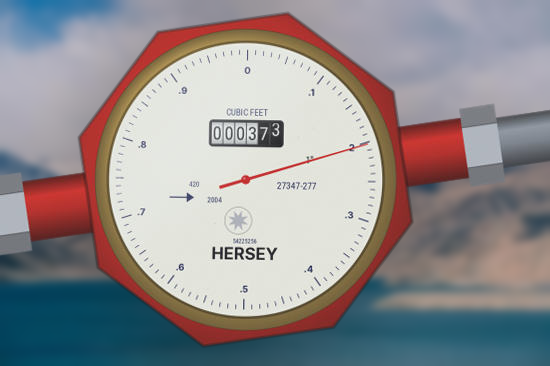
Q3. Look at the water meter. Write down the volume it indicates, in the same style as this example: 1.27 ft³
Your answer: 373.20 ft³
